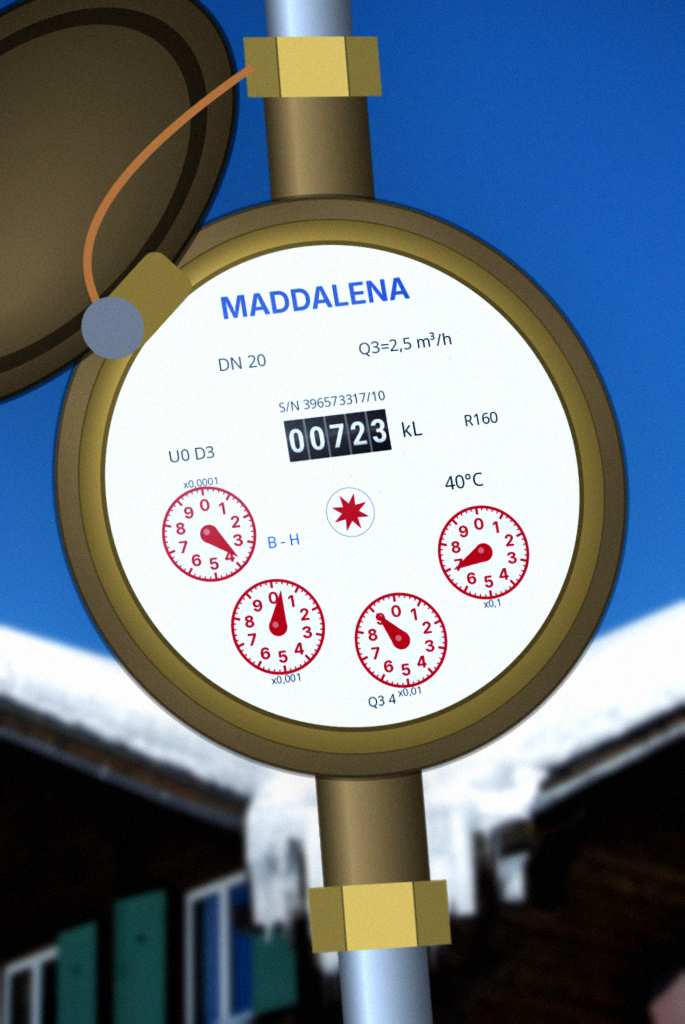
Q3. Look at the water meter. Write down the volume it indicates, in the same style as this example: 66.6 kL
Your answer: 723.6903 kL
